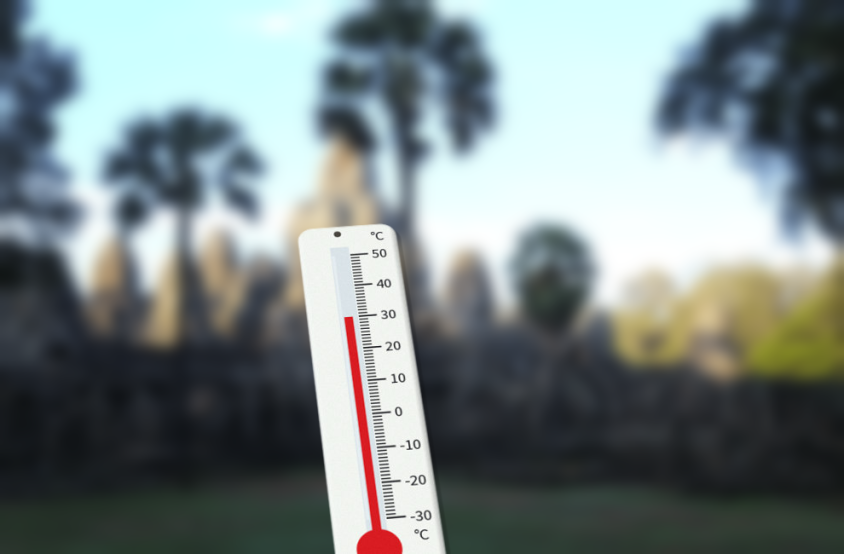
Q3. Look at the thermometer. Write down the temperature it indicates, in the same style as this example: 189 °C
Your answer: 30 °C
